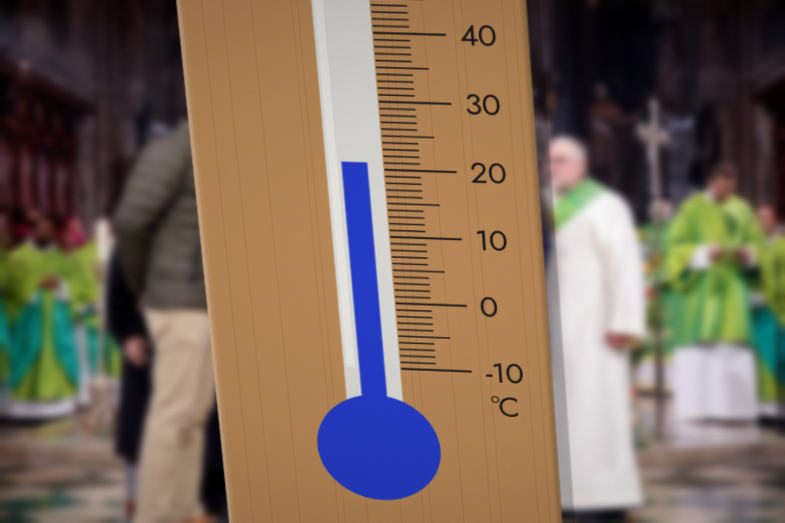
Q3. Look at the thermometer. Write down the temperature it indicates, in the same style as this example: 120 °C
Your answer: 21 °C
